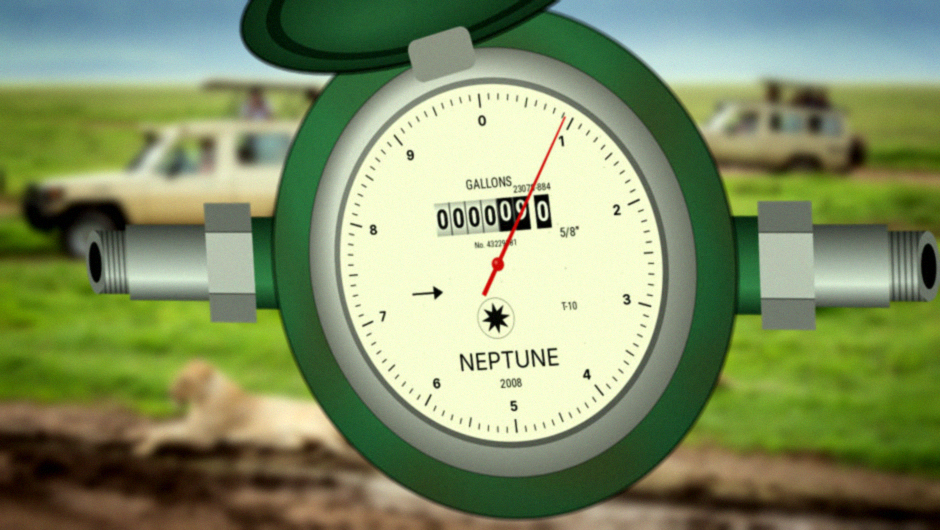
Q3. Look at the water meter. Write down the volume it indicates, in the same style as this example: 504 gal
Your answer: 90.9 gal
